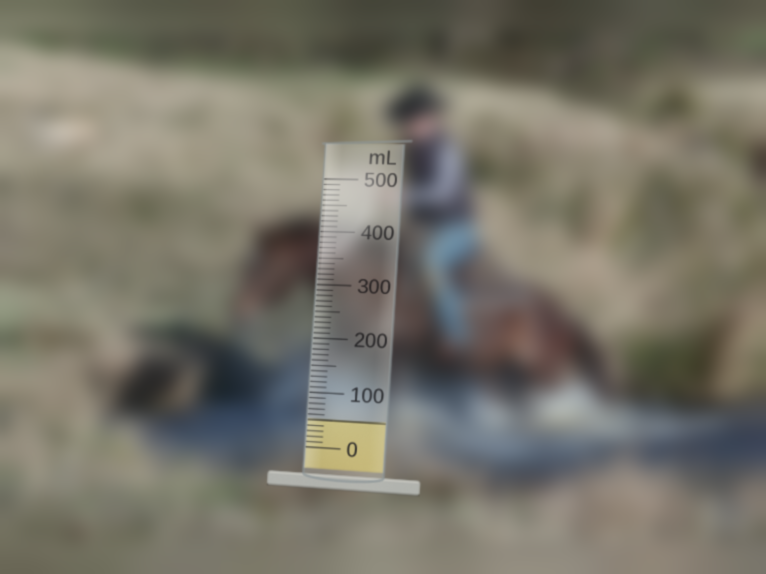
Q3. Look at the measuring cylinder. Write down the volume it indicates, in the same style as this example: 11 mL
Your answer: 50 mL
